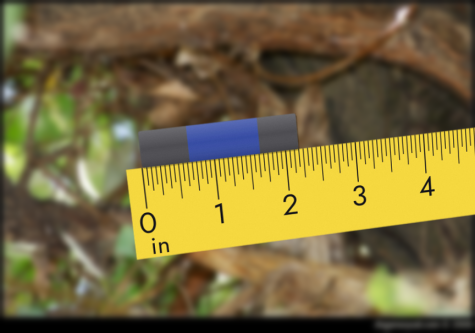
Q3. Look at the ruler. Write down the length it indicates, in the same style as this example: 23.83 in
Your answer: 2.1875 in
